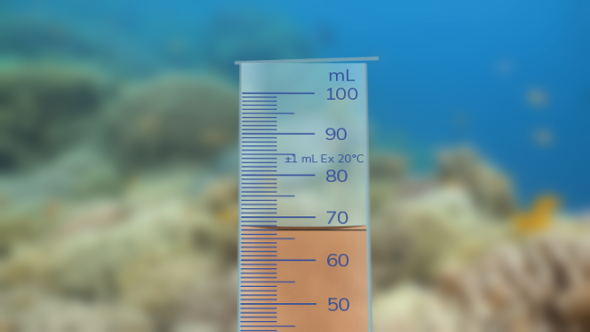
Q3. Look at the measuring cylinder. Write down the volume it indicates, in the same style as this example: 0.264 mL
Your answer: 67 mL
